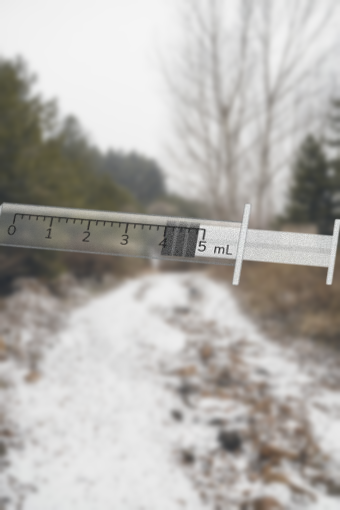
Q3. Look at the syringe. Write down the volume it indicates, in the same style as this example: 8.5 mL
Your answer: 4 mL
